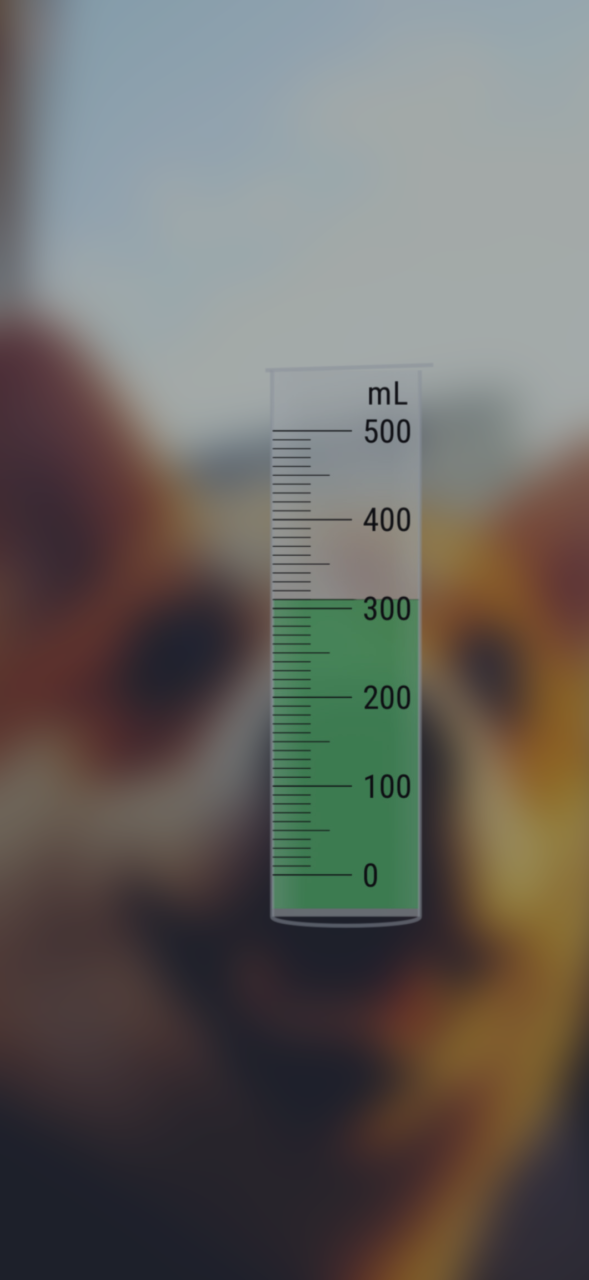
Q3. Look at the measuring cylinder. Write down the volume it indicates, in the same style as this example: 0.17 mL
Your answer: 310 mL
